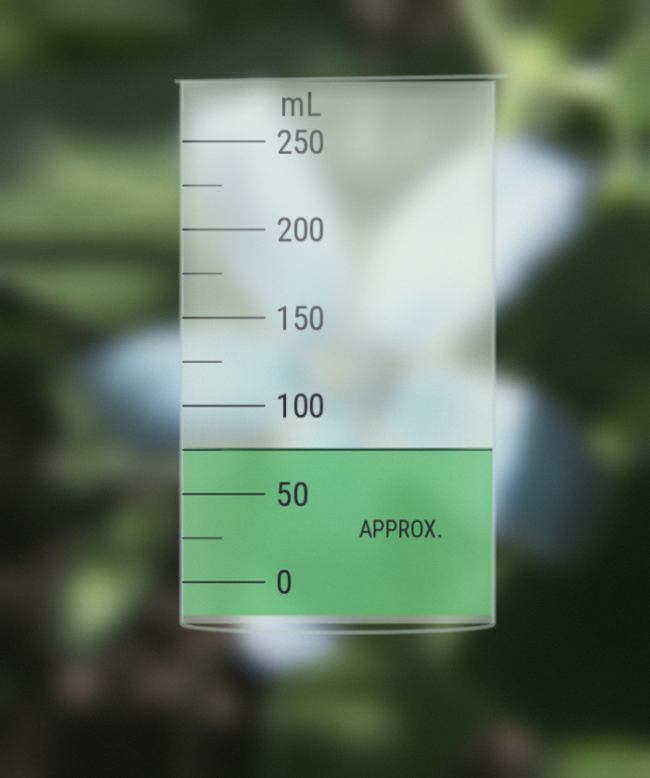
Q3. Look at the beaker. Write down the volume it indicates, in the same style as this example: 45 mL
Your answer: 75 mL
